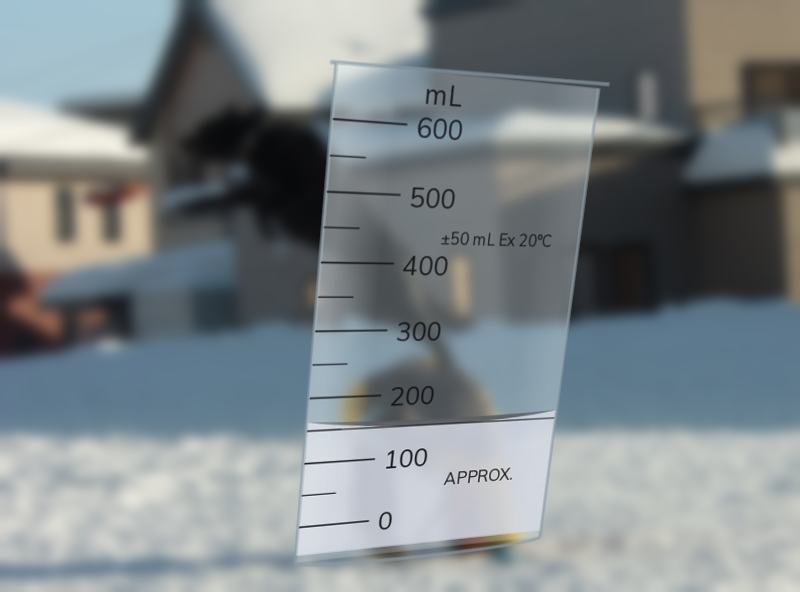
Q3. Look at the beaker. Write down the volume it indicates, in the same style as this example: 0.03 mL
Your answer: 150 mL
